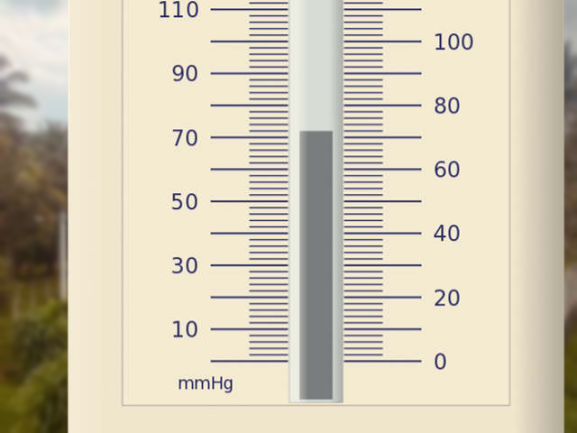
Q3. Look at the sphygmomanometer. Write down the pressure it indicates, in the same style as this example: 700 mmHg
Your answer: 72 mmHg
